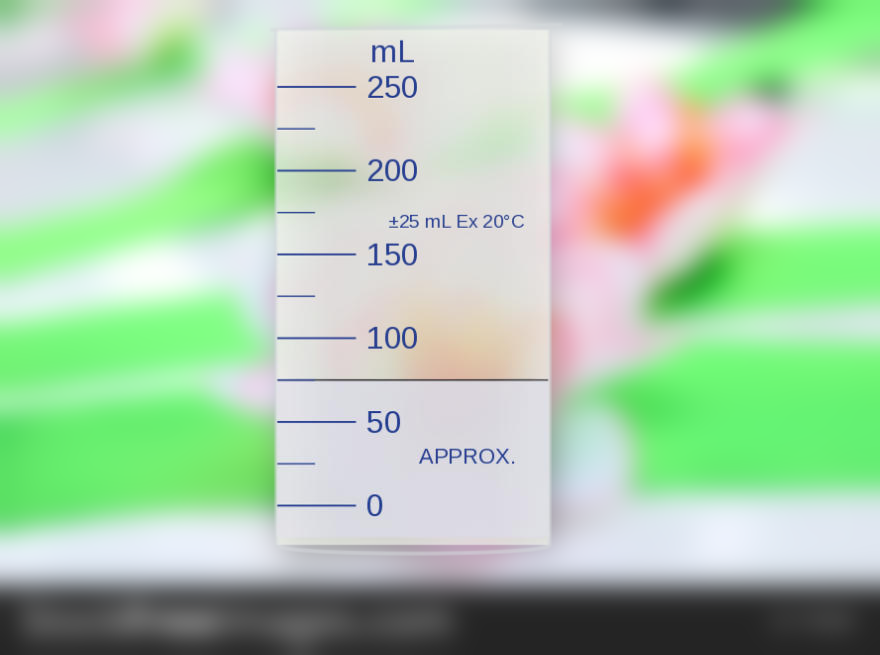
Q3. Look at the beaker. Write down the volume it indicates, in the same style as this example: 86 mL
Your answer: 75 mL
